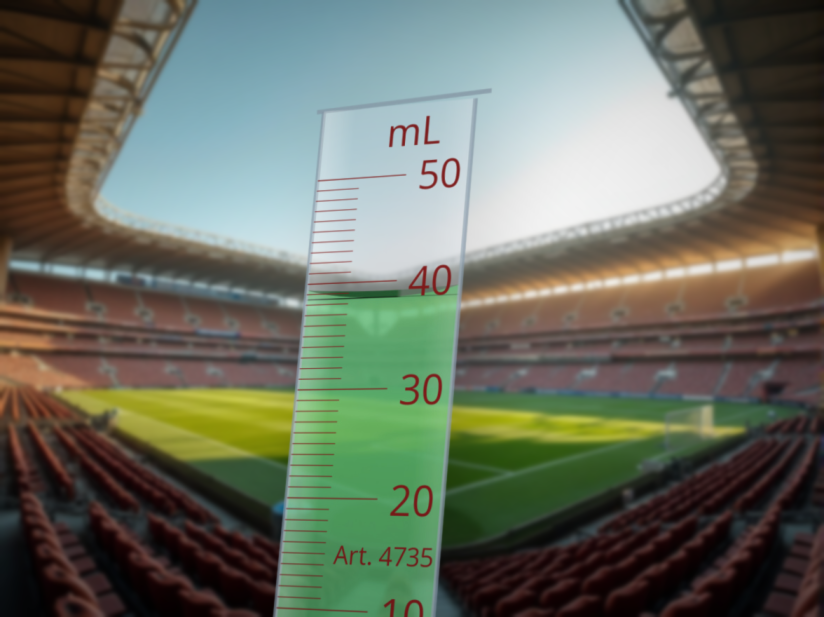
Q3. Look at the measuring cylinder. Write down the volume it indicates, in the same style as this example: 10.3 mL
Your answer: 38.5 mL
